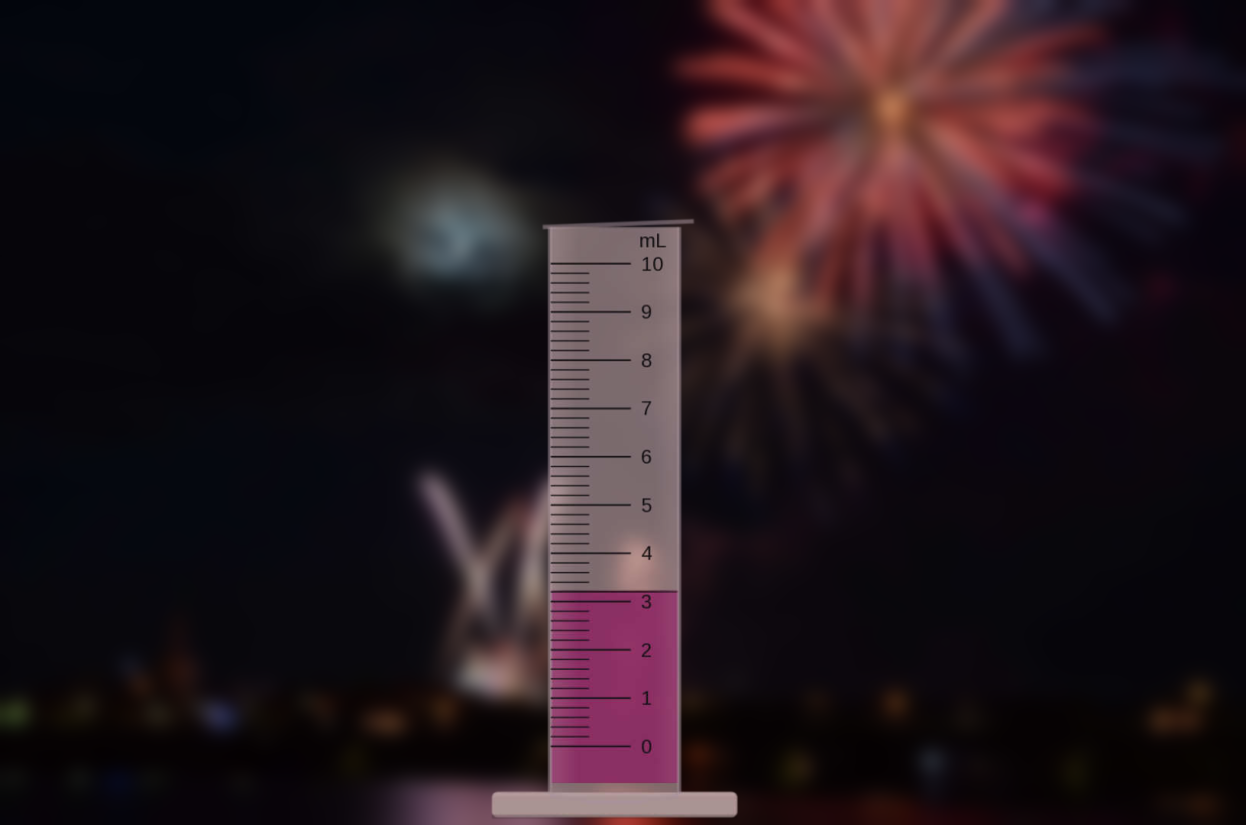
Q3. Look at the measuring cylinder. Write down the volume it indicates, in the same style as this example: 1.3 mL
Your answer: 3.2 mL
